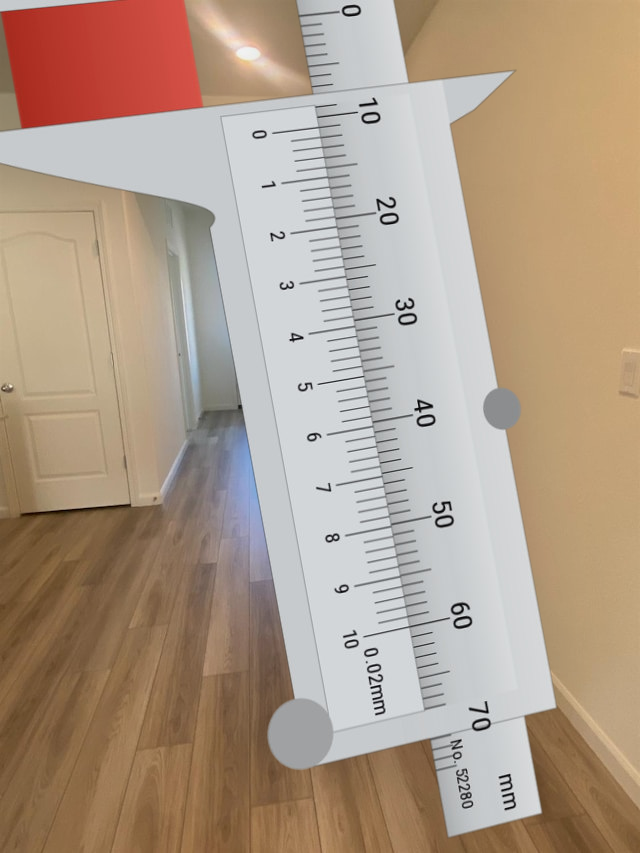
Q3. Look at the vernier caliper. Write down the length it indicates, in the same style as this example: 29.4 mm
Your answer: 11.0 mm
